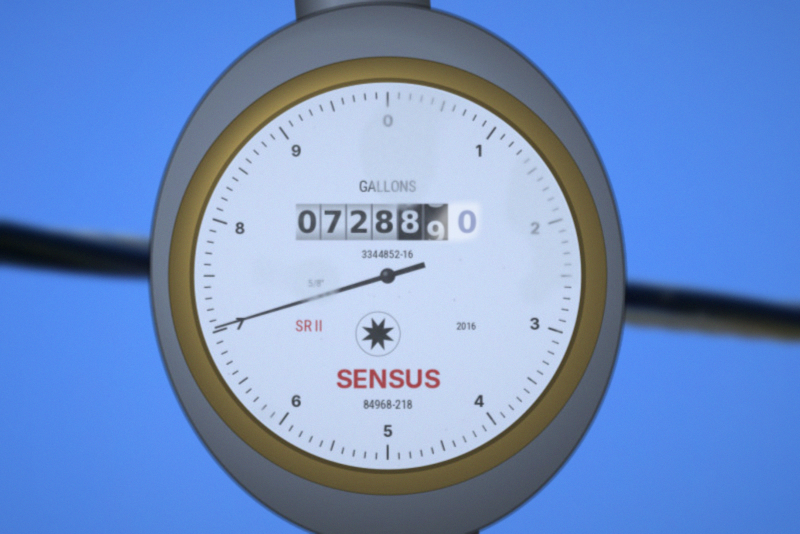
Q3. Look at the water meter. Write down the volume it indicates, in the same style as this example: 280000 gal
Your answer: 728887.0 gal
